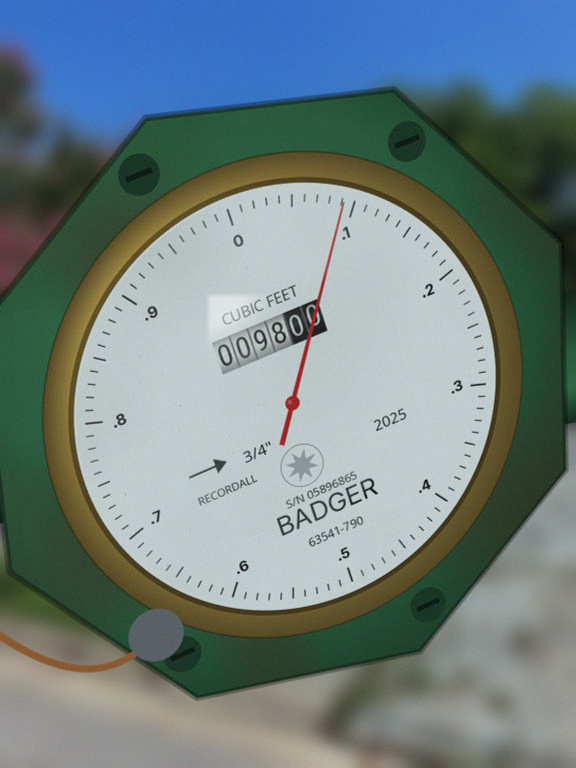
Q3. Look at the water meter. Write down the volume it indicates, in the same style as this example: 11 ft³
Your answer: 9800.09 ft³
